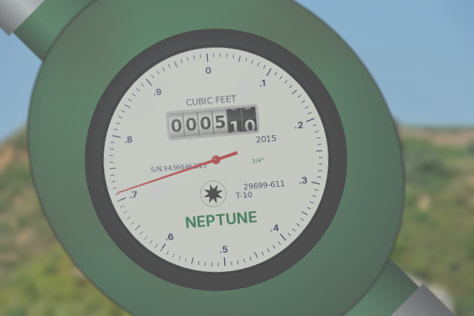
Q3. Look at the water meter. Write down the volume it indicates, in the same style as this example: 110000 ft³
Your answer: 509.71 ft³
